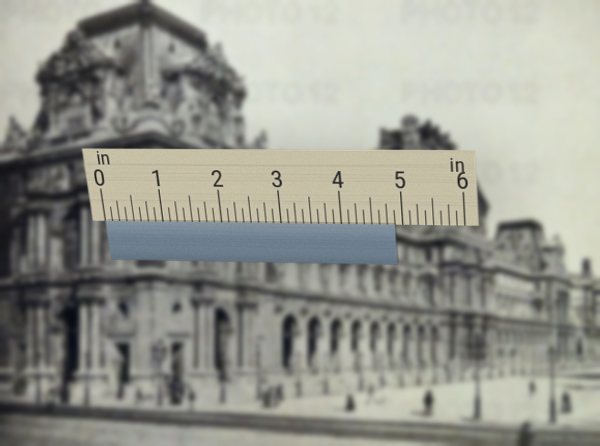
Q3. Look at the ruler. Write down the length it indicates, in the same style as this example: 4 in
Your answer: 4.875 in
